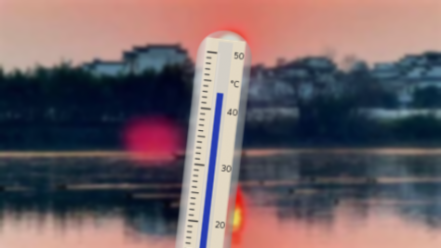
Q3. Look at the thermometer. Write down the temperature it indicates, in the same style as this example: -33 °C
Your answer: 43 °C
